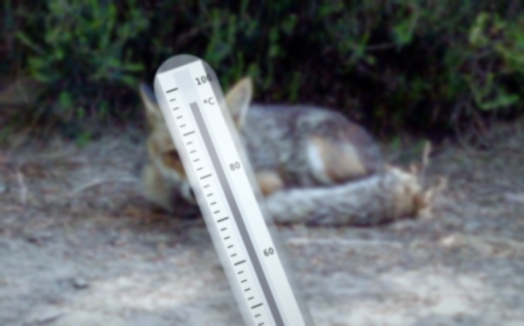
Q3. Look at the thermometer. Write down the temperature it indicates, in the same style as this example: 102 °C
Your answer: 96 °C
